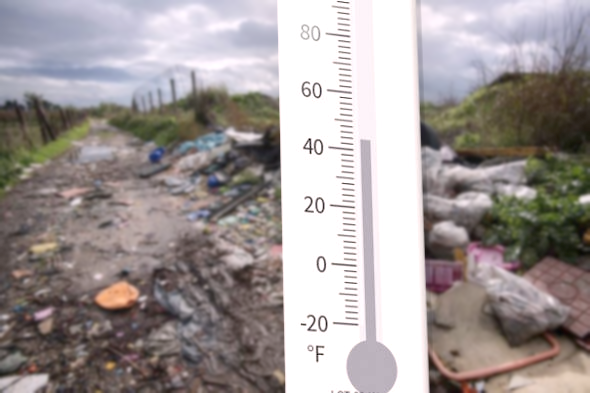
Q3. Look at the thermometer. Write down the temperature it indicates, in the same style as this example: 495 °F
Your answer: 44 °F
